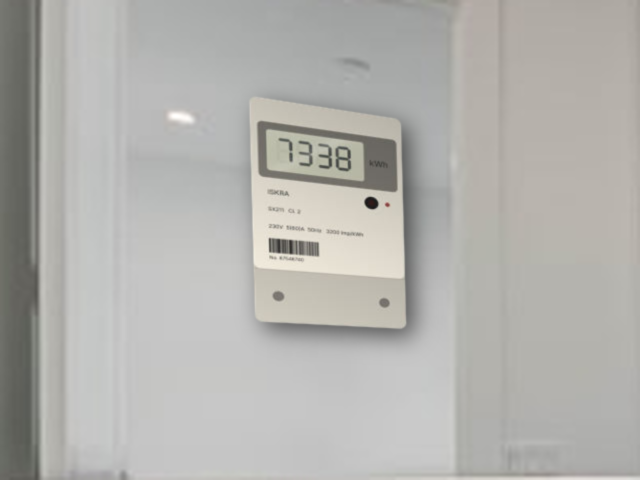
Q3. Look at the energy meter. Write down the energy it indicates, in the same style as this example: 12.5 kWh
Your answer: 7338 kWh
